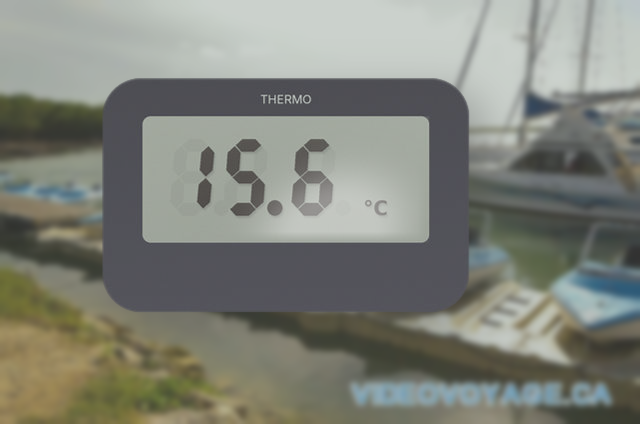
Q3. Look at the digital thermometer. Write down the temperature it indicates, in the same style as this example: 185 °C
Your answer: 15.6 °C
